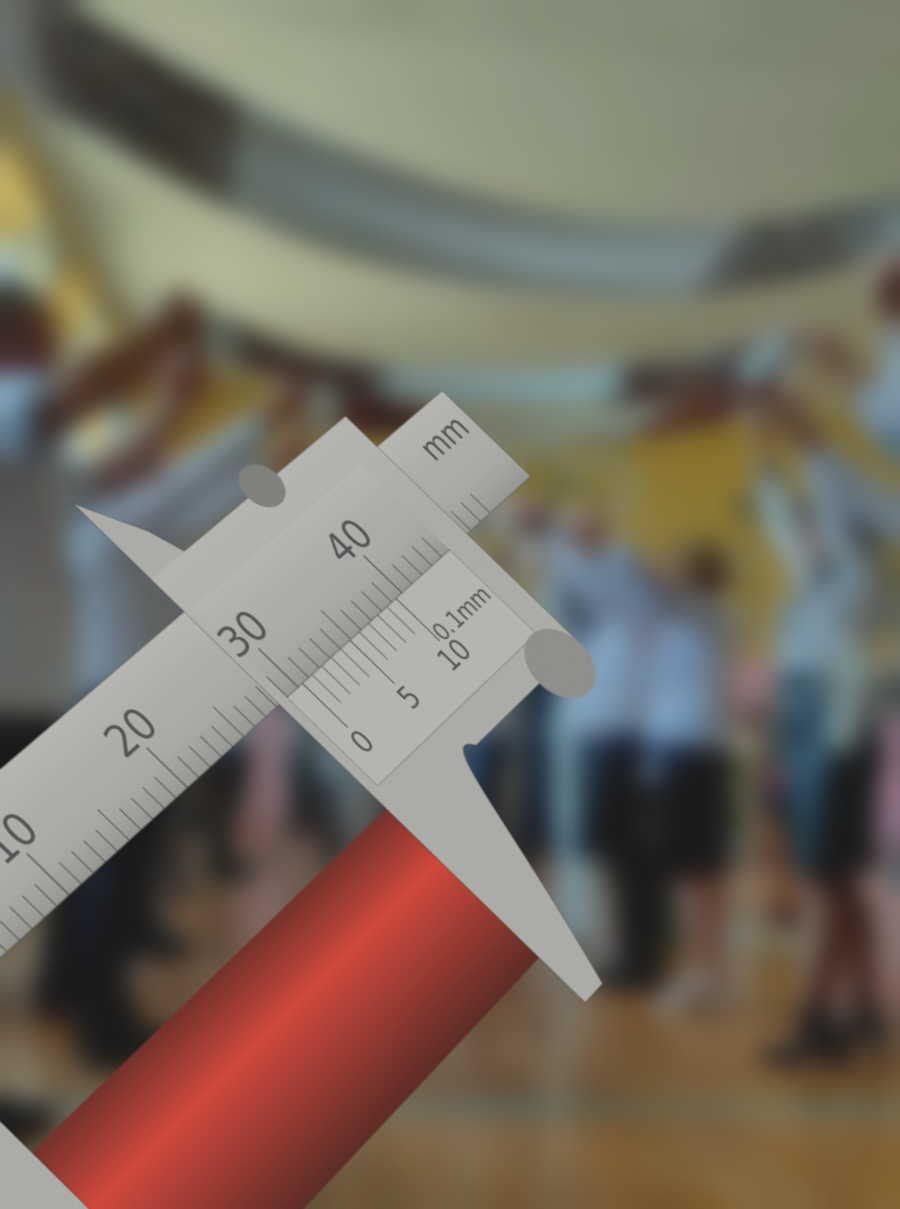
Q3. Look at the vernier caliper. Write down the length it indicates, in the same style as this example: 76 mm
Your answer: 30.4 mm
